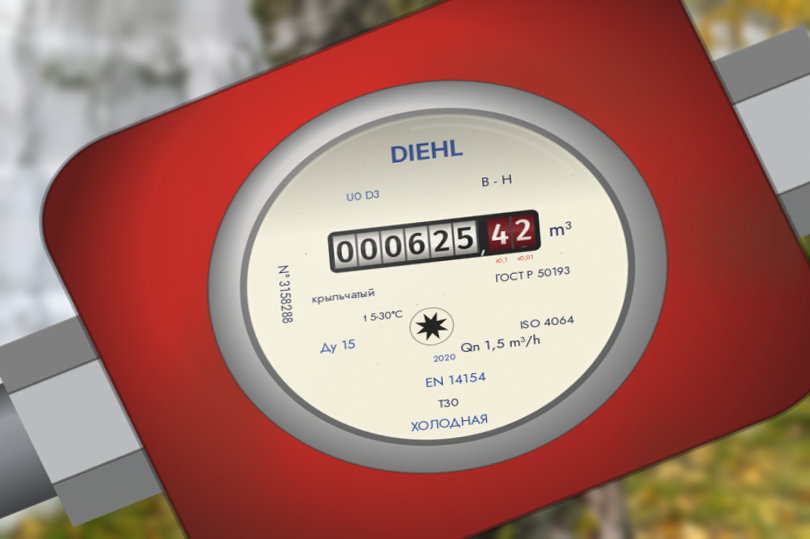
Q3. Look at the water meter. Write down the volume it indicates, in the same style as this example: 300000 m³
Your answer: 625.42 m³
